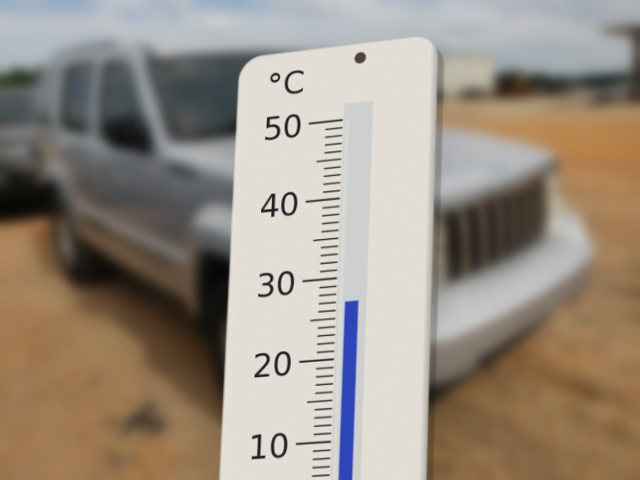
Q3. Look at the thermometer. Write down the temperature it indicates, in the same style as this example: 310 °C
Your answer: 27 °C
